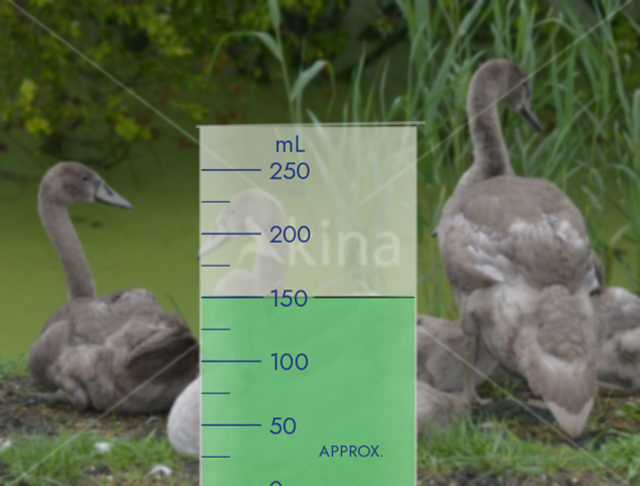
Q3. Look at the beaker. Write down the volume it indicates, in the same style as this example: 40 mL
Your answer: 150 mL
